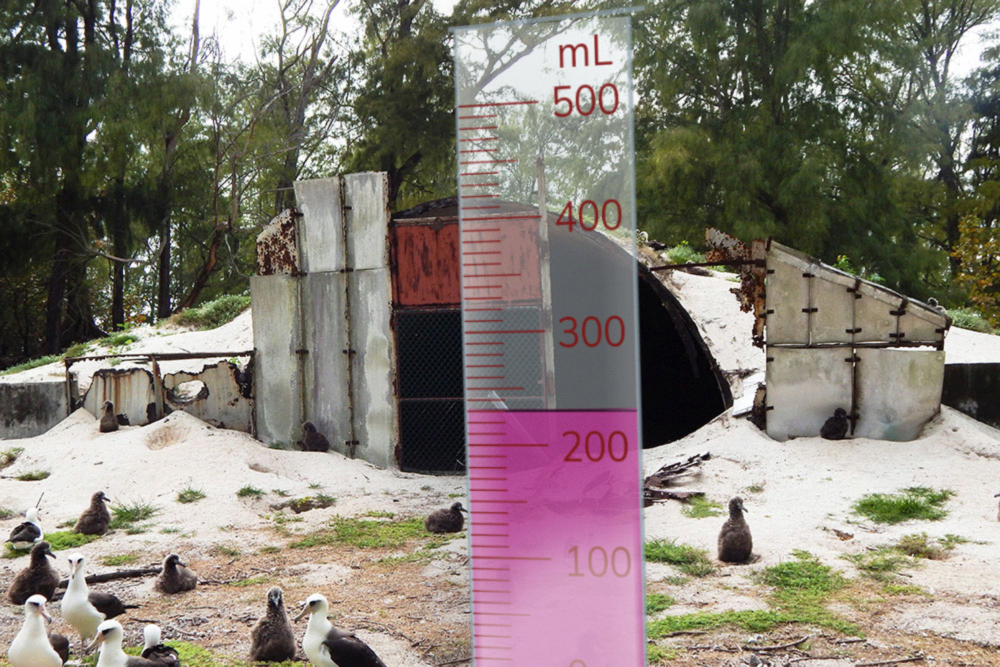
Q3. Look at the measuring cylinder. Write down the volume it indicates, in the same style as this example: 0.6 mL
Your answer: 230 mL
